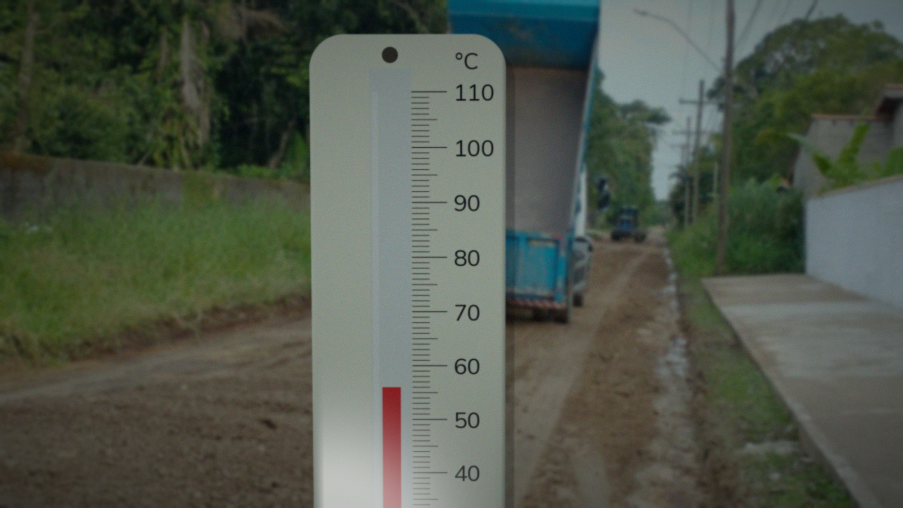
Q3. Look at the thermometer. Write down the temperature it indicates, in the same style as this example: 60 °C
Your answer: 56 °C
